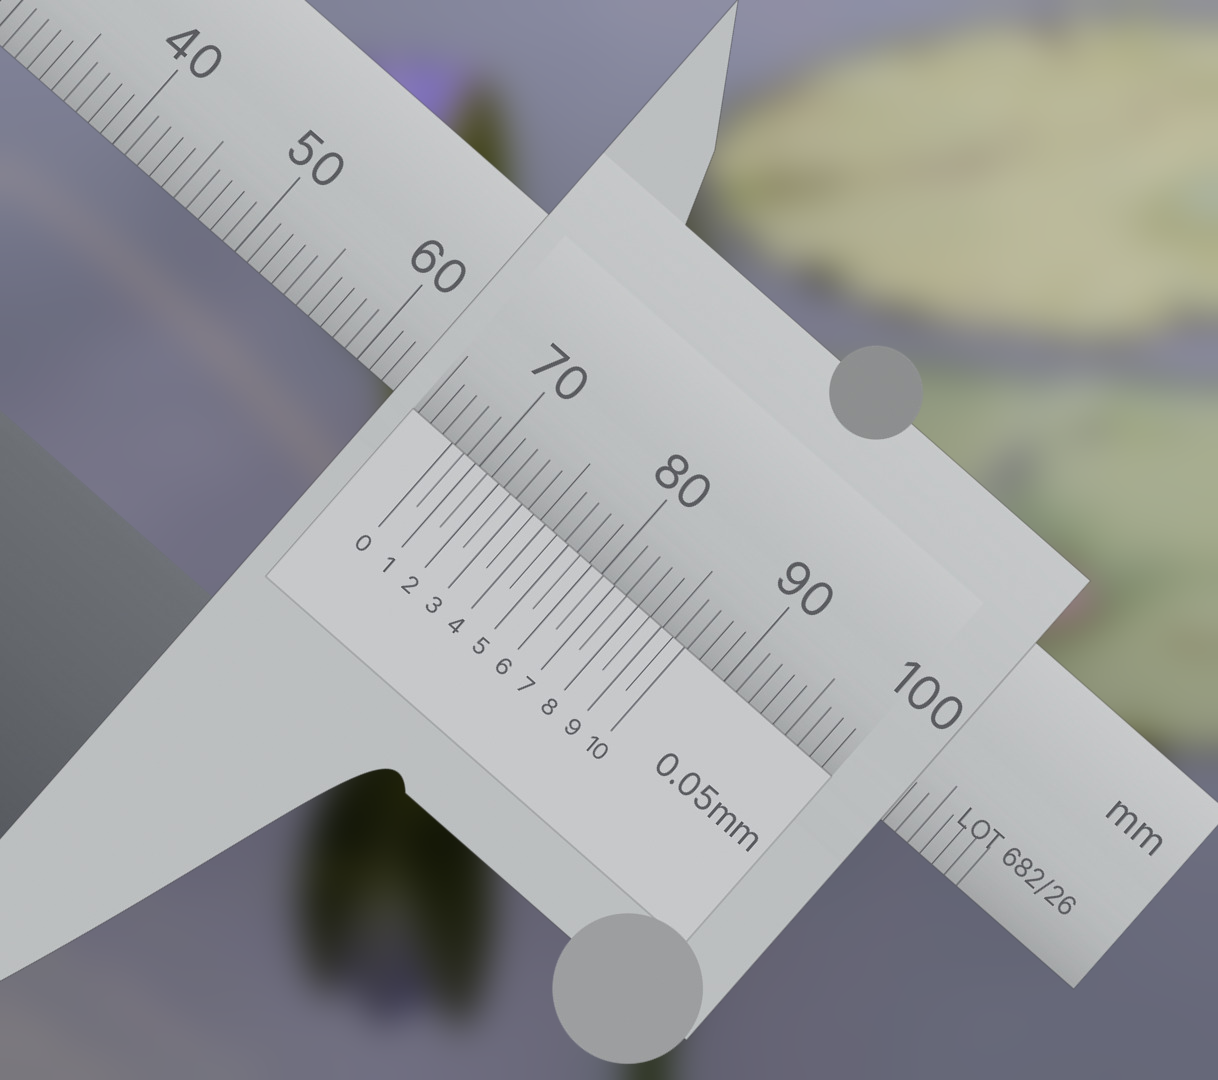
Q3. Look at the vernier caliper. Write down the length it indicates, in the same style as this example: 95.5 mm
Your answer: 67.8 mm
